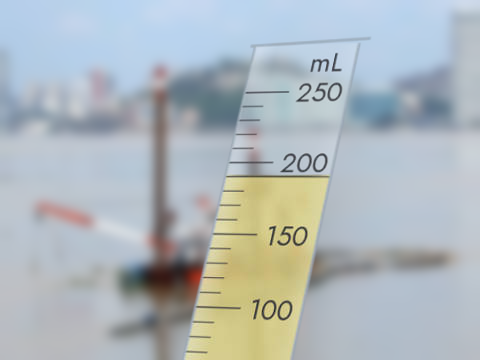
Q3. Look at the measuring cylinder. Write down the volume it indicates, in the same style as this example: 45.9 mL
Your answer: 190 mL
